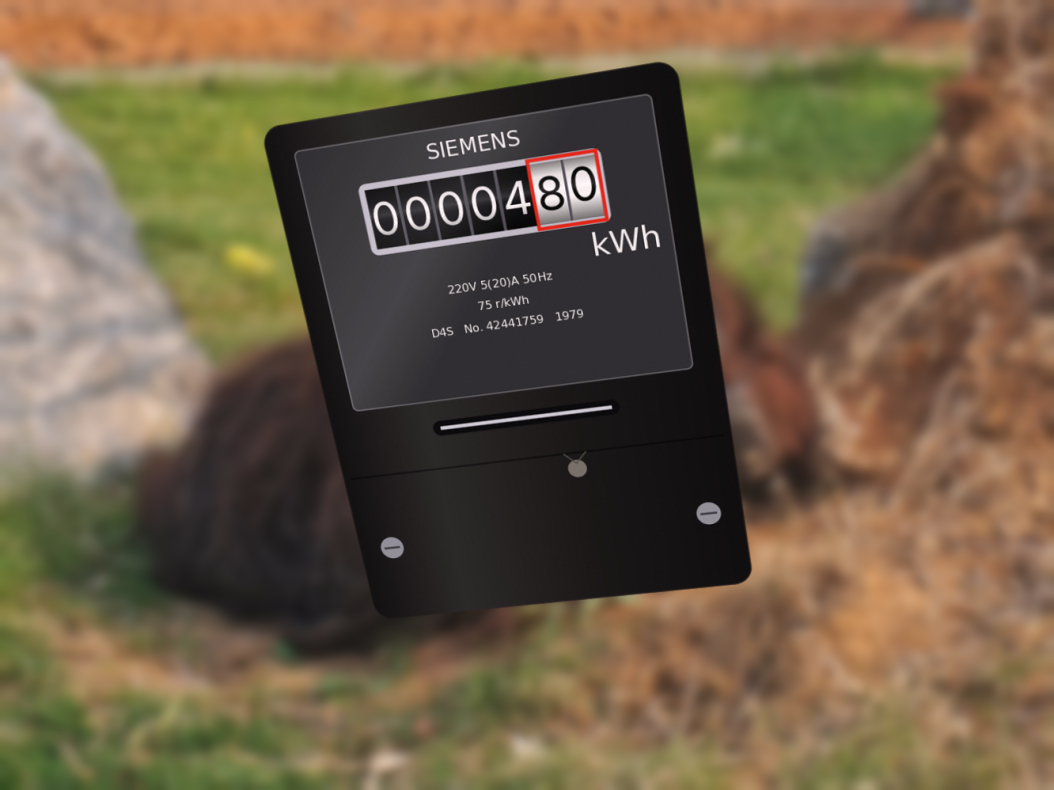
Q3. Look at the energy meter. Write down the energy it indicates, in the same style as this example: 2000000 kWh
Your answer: 4.80 kWh
